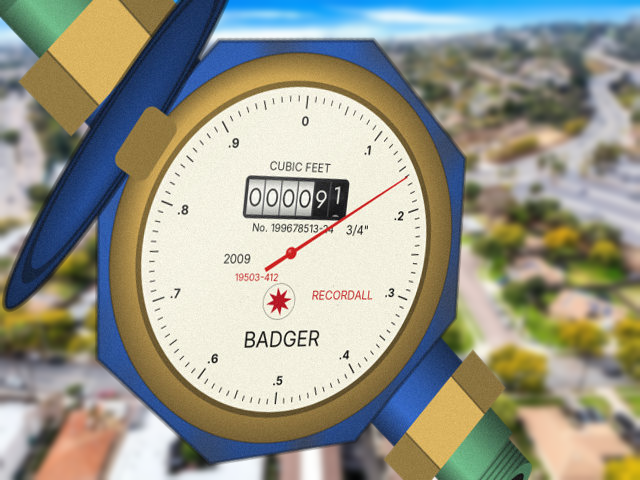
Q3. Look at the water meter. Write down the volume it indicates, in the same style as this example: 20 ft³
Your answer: 91.16 ft³
